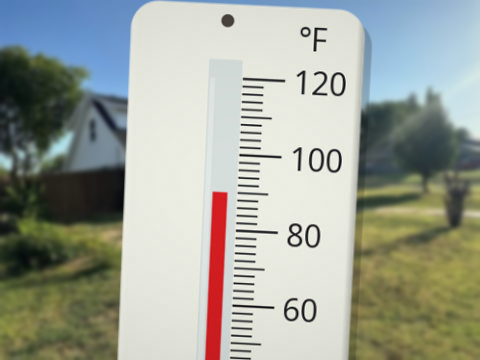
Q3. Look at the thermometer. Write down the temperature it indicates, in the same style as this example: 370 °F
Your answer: 90 °F
